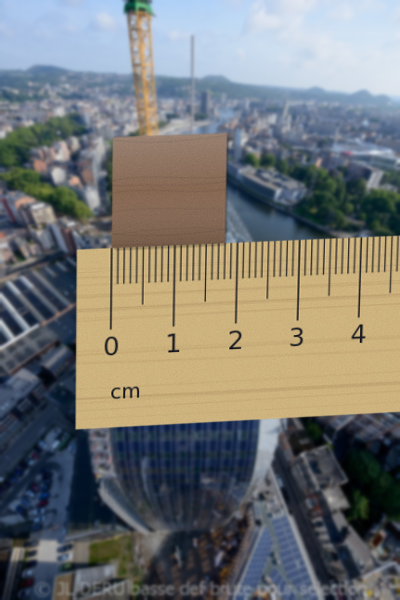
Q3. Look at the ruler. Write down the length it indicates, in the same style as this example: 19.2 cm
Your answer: 1.8 cm
